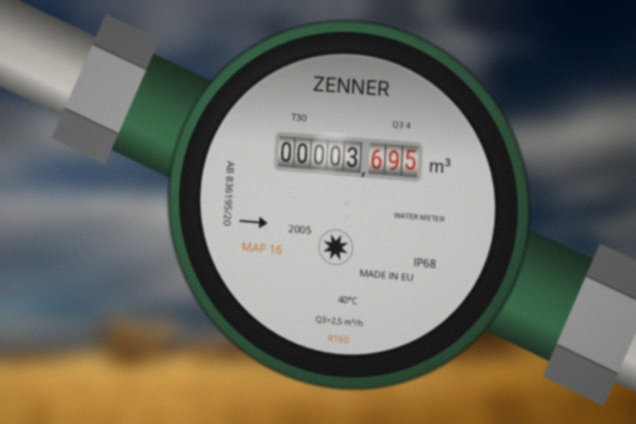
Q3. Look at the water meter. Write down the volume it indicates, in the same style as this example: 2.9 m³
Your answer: 3.695 m³
